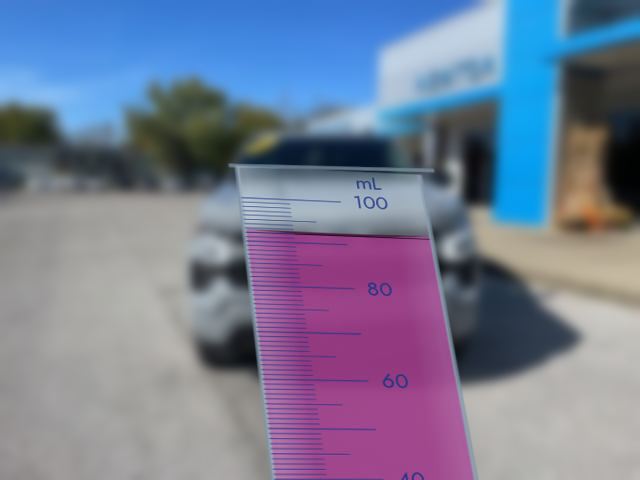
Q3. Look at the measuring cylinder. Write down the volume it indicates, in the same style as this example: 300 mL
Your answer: 92 mL
